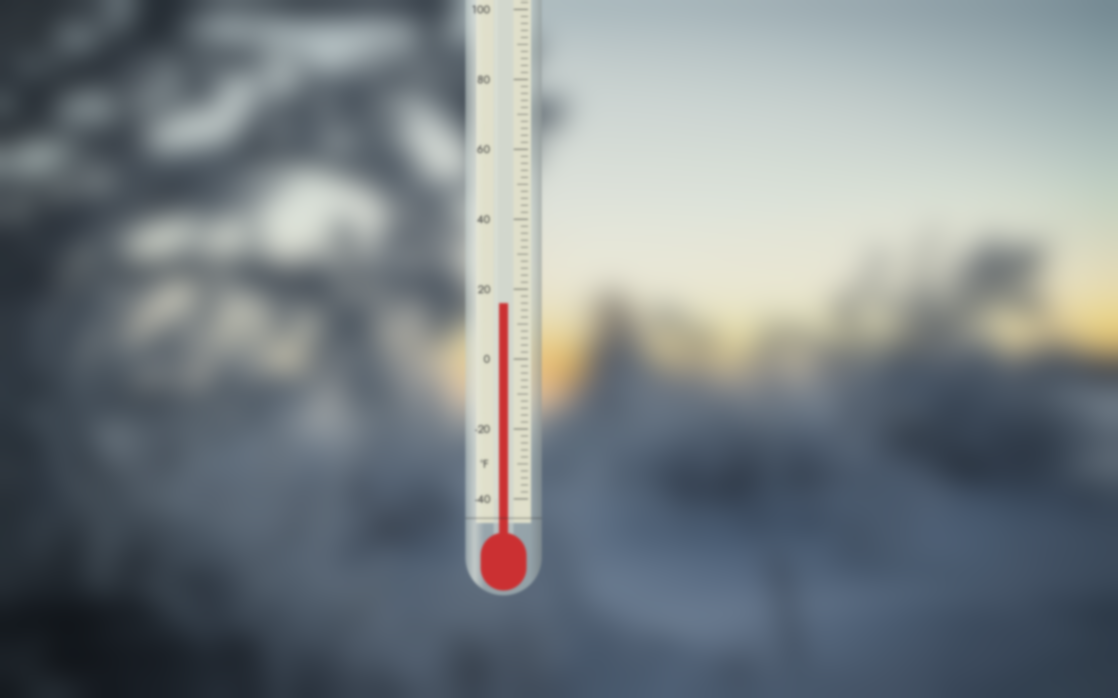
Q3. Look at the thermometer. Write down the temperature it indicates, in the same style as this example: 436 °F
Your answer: 16 °F
